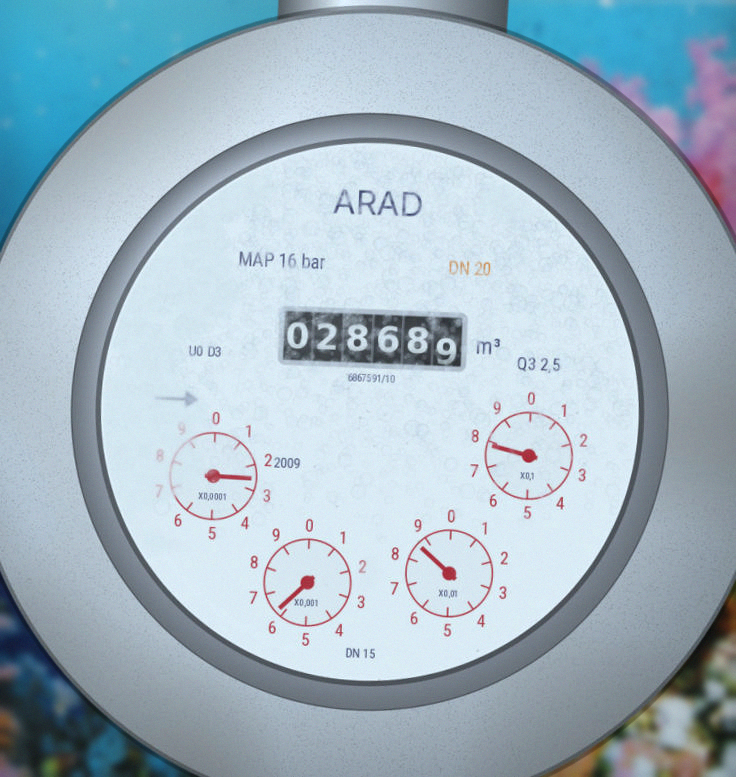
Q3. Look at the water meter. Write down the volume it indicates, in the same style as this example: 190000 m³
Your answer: 28688.7862 m³
